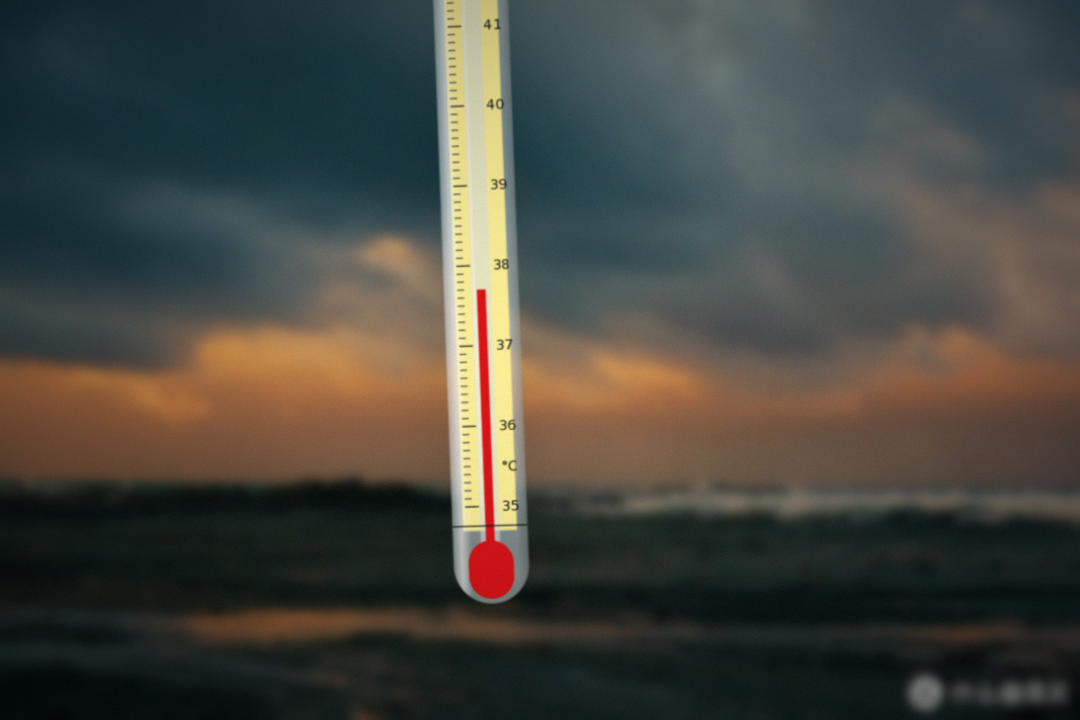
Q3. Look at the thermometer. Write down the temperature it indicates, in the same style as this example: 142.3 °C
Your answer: 37.7 °C
